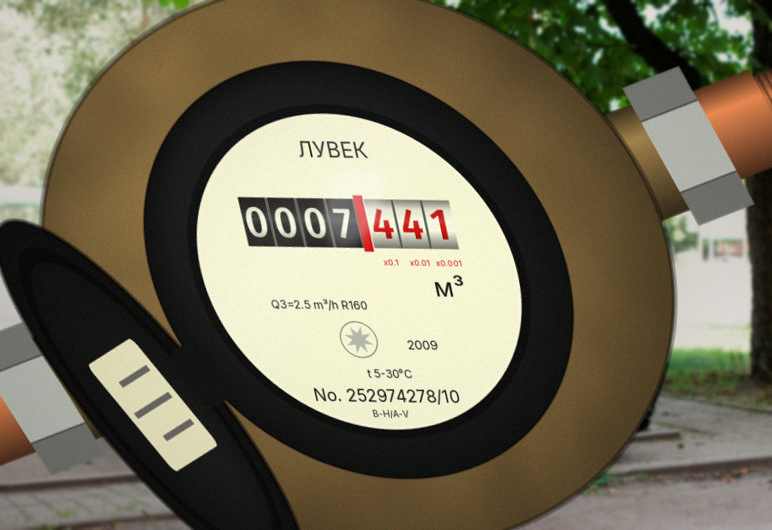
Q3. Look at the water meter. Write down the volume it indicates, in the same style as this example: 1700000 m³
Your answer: 7.441 m³
